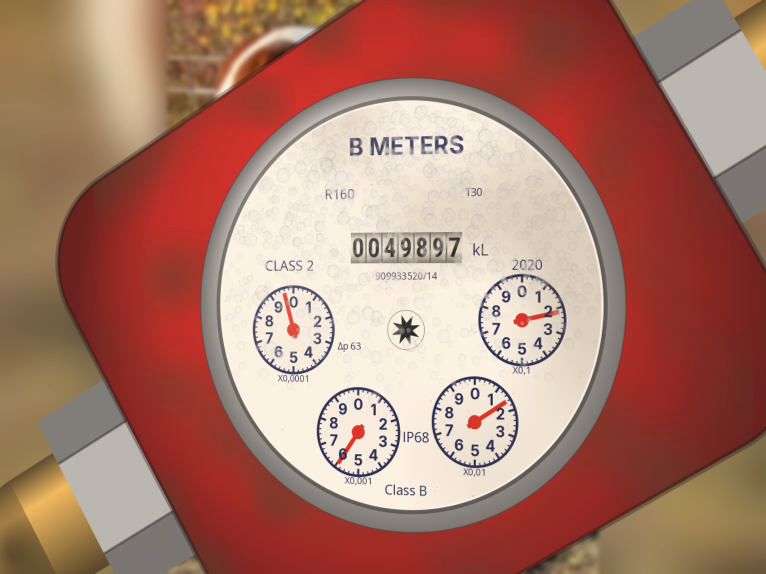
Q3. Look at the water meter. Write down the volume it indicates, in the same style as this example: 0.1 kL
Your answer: 49897.2159 kL
